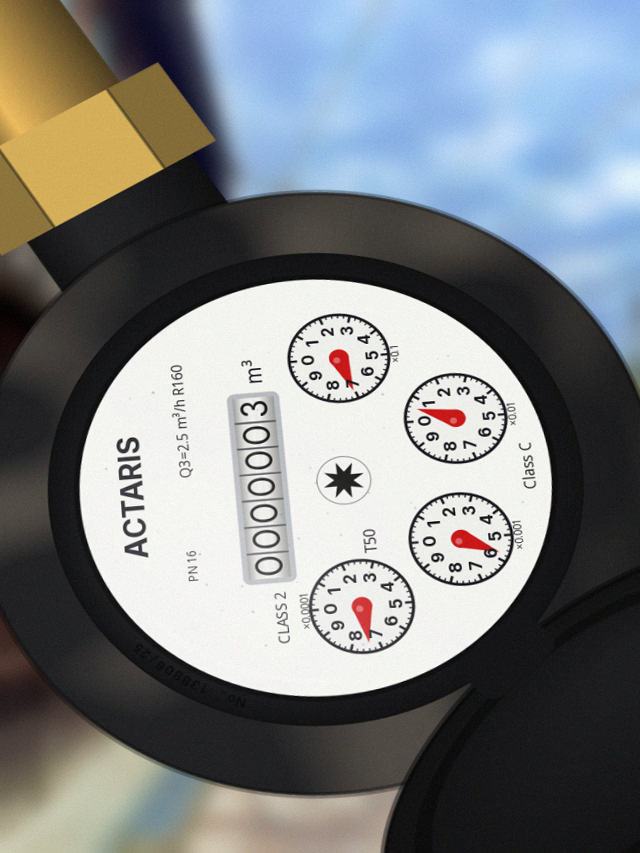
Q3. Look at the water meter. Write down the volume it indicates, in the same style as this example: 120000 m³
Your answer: 3.7057 m³
